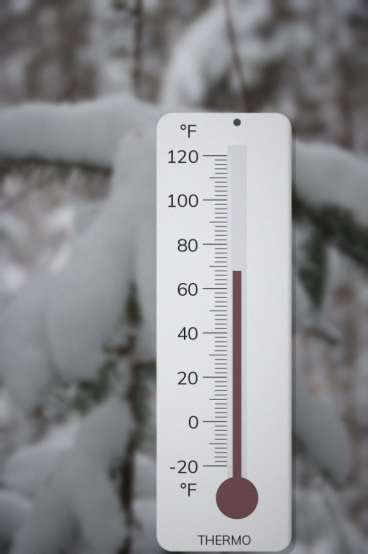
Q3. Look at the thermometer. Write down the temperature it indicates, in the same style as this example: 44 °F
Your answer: 68 °F
